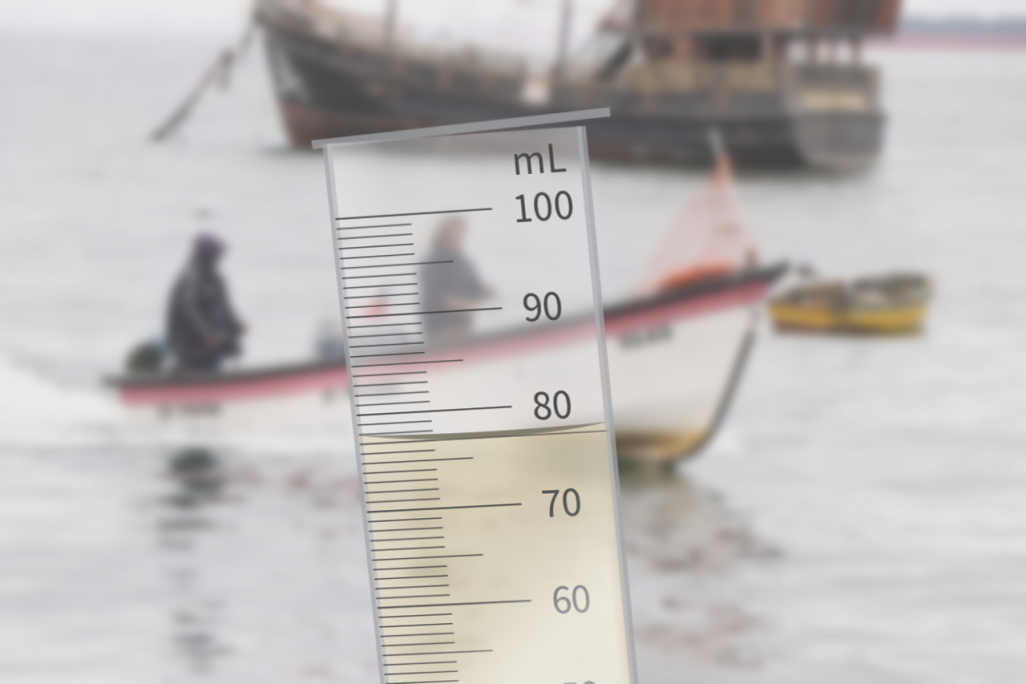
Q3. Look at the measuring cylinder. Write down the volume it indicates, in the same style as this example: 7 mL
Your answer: 77 mL
